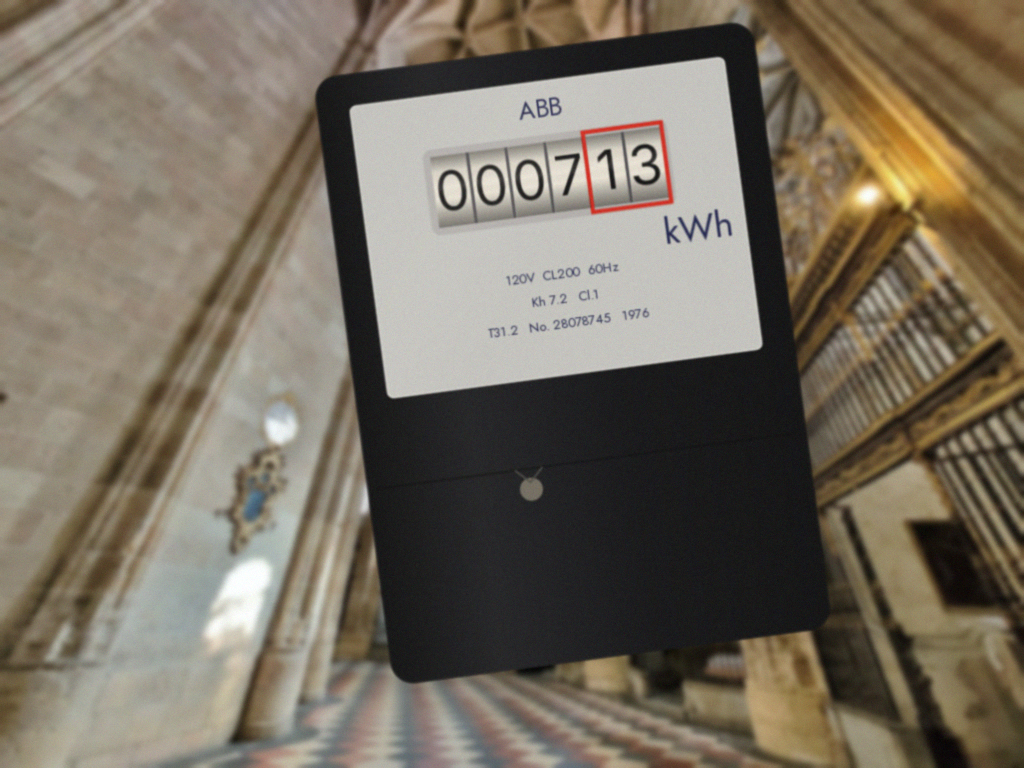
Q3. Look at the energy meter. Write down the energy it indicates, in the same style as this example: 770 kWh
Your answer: 7.13 kWh
